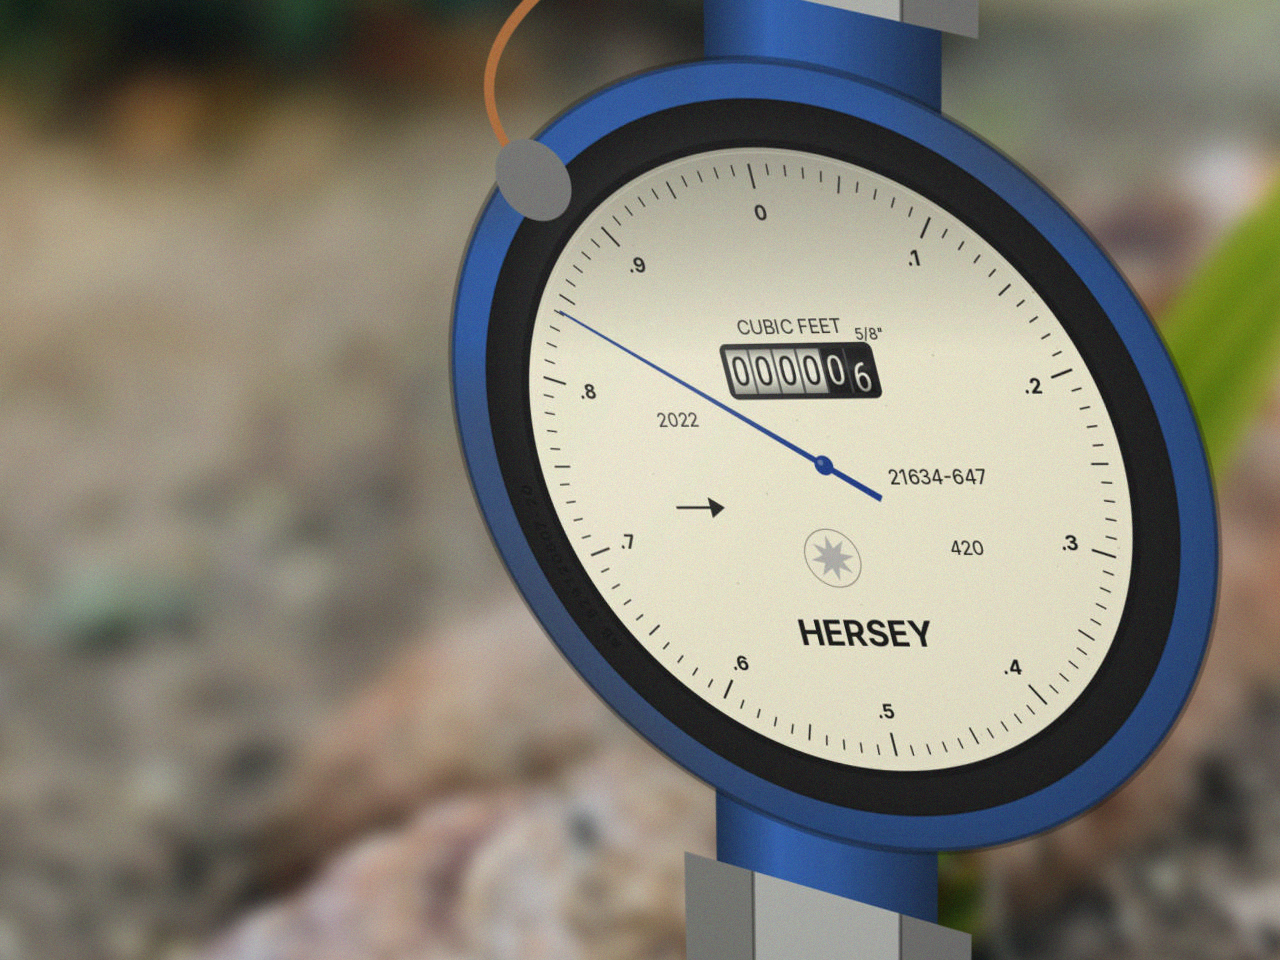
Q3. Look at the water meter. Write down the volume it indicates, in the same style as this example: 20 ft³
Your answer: 5.84 ft³
